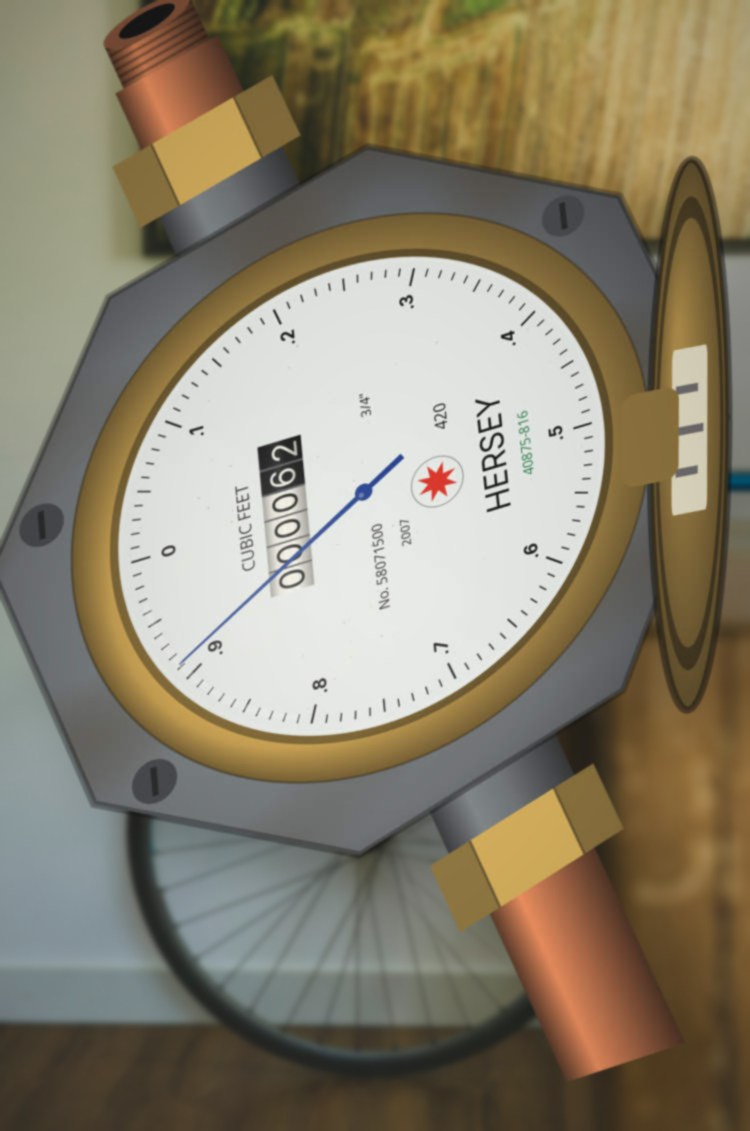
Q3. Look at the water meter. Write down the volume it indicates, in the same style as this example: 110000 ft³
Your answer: 61.91 ft³
